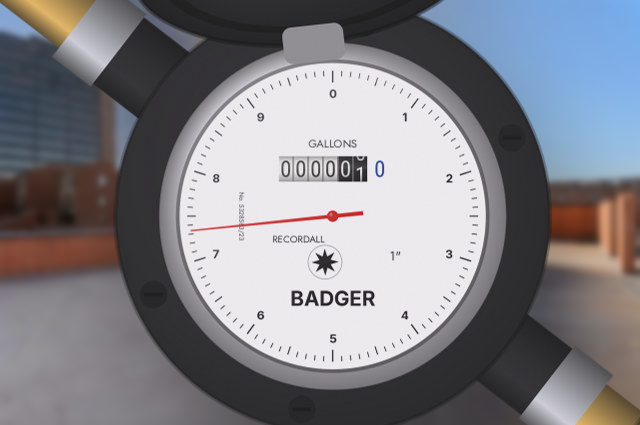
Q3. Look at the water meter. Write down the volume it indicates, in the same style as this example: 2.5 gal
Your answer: 7.3 gal
